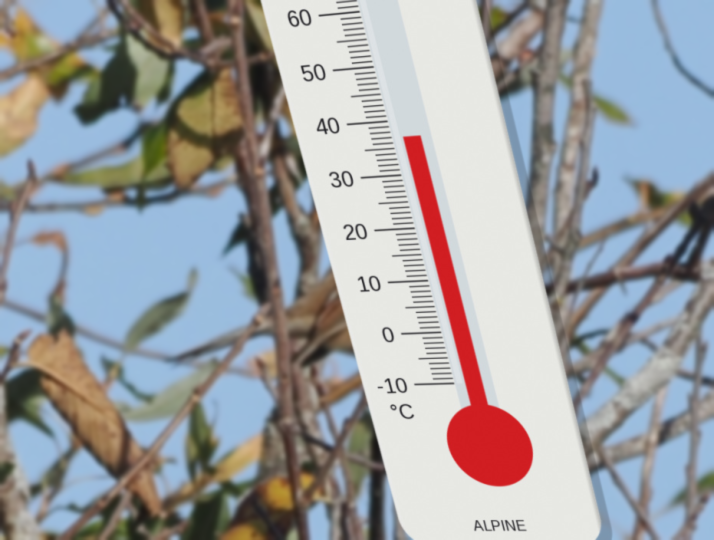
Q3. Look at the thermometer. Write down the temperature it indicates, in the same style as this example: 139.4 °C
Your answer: 37 °C
